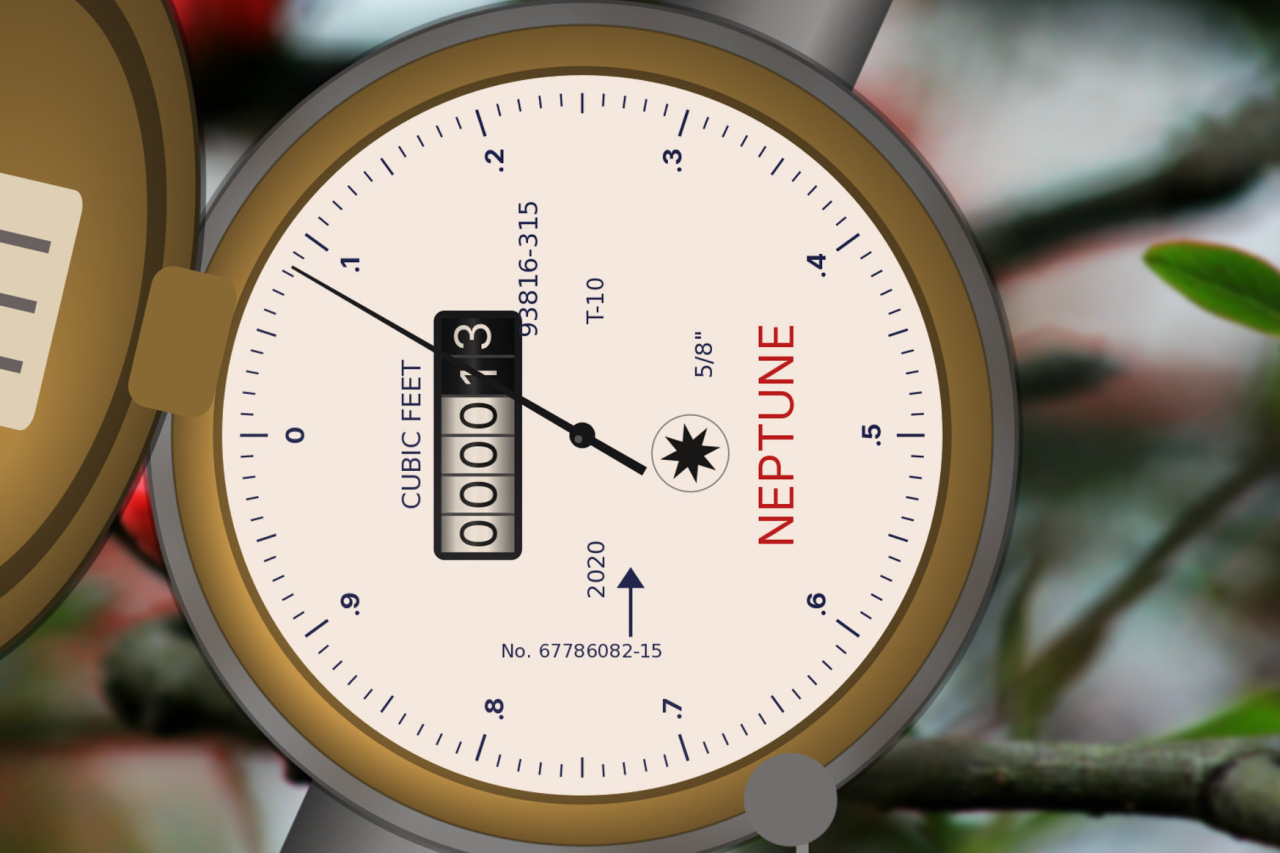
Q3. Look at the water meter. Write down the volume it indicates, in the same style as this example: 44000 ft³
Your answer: 13.08 ft³
